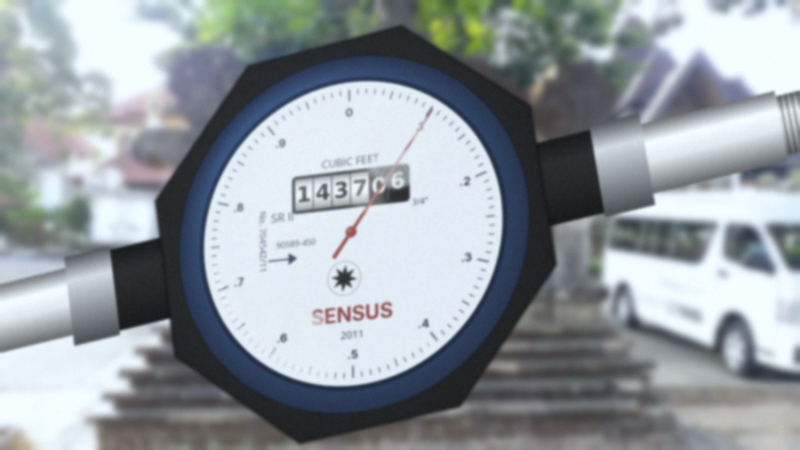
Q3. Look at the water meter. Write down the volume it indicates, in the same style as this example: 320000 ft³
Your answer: 143706.10 ft³
